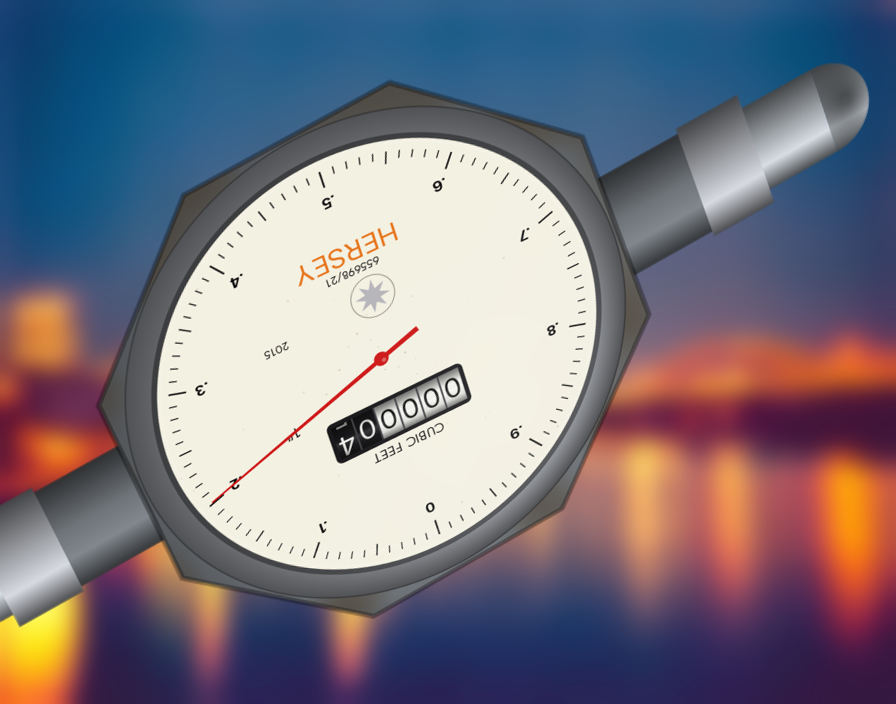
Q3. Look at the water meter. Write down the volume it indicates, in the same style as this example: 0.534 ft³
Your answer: 4.20 ft³
